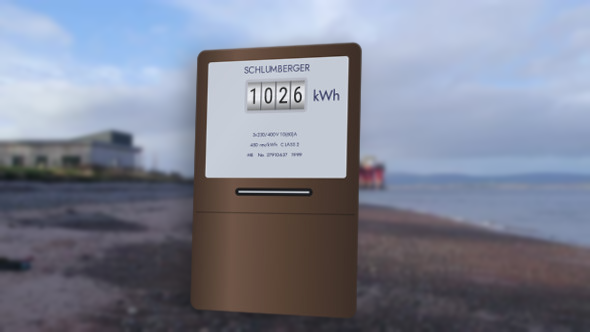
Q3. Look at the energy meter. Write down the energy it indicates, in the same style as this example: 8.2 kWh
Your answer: 1026 kWh
